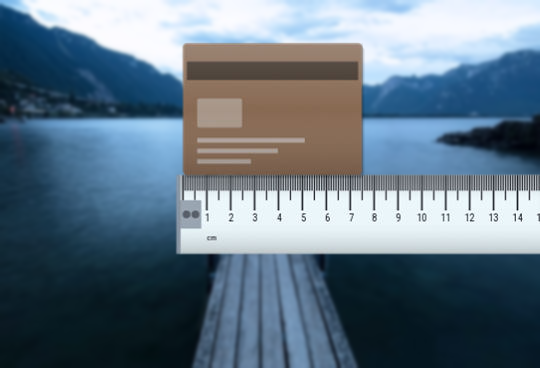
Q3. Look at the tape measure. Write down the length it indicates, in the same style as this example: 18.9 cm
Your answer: 7.5 cm
